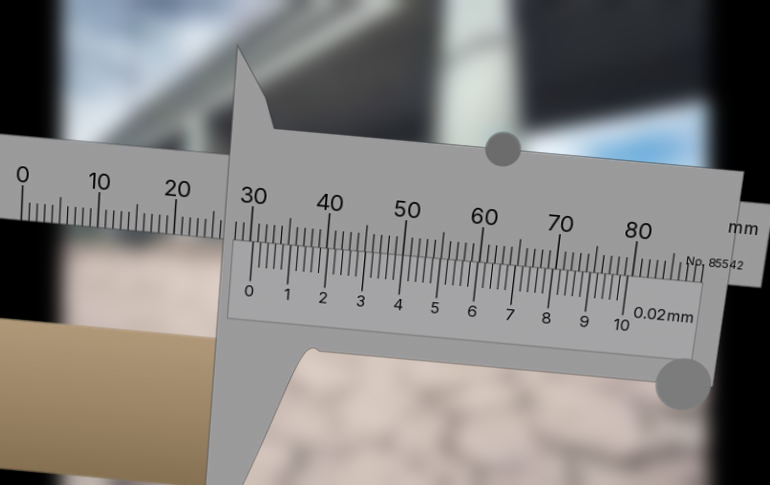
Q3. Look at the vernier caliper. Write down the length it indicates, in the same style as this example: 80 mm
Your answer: 30.4 mm
